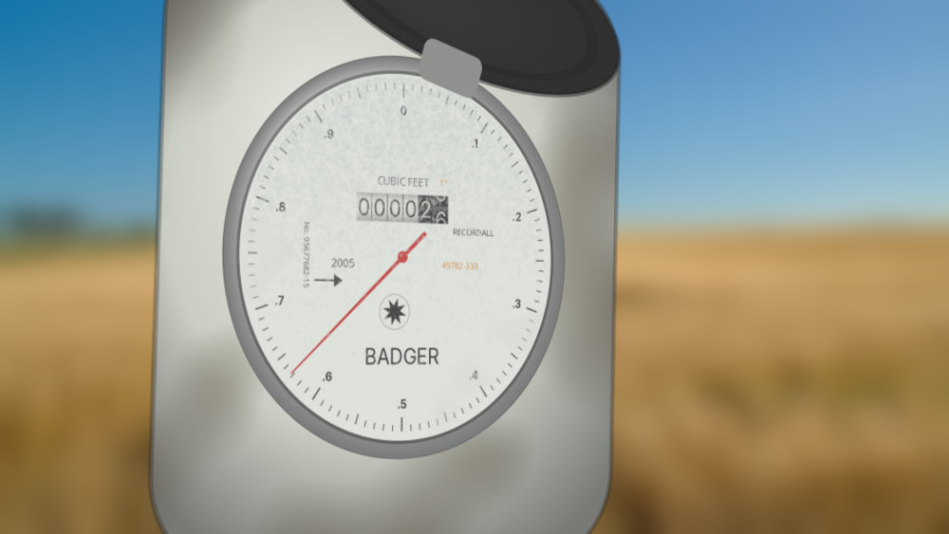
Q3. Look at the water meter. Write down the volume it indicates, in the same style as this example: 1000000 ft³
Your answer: 25.63 ft³
